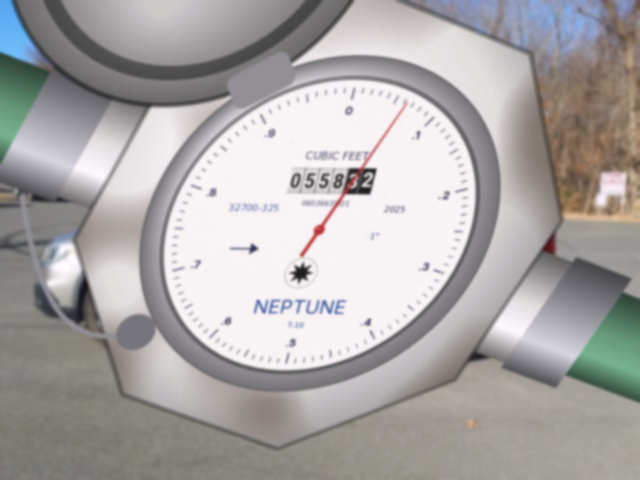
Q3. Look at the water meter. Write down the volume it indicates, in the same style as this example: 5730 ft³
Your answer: 55832.06 ft³
